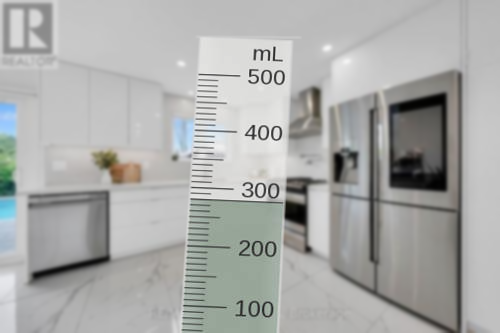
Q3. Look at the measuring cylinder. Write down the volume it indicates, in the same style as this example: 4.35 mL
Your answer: 280 mL
